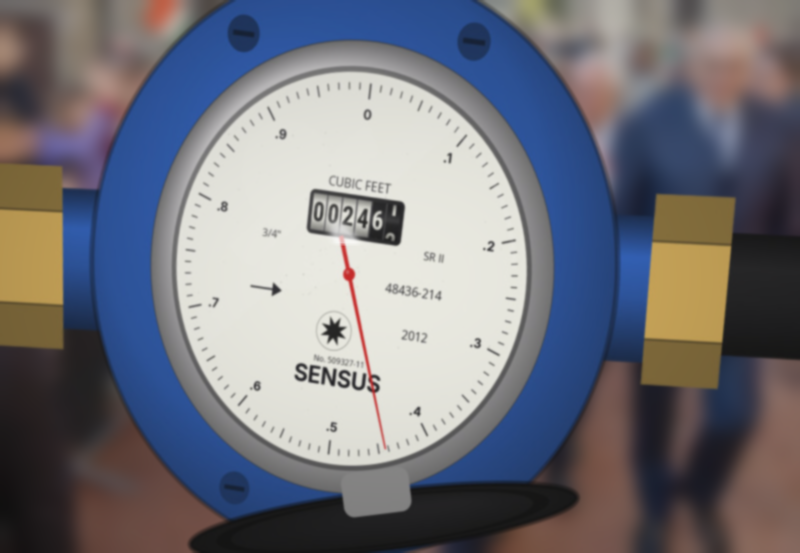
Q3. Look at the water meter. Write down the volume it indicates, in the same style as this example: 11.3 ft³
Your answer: 2461.44 ft³
